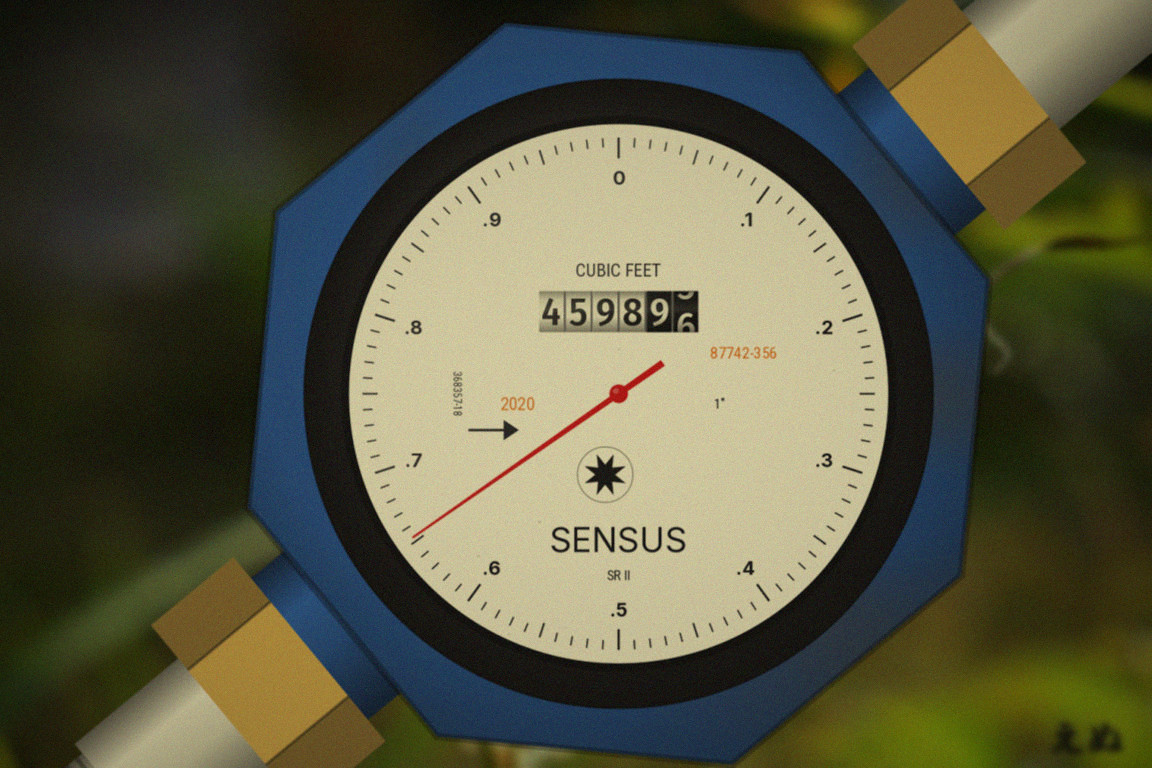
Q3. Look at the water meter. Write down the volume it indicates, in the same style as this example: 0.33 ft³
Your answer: 459895.65 ft³
